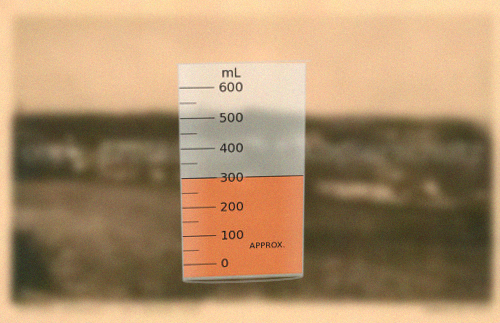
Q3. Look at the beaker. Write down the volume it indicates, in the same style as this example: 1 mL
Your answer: 300 mL
